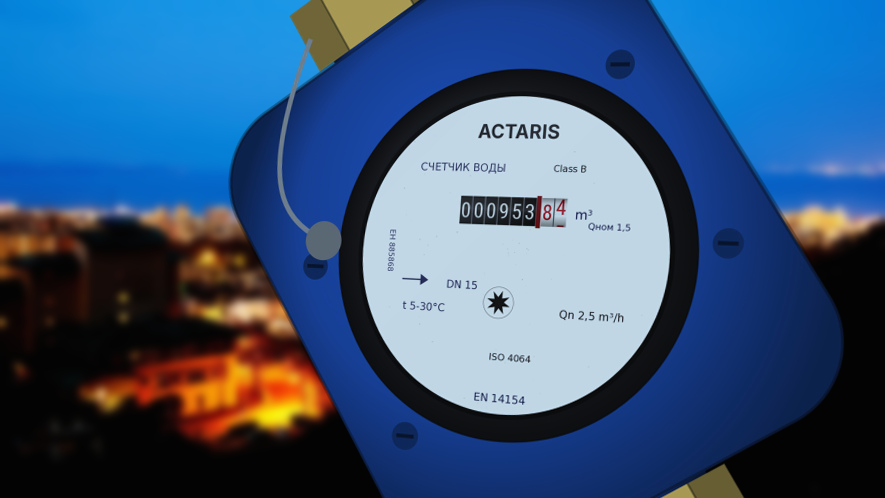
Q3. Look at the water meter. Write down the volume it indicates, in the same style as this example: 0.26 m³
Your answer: 953.84 m³
